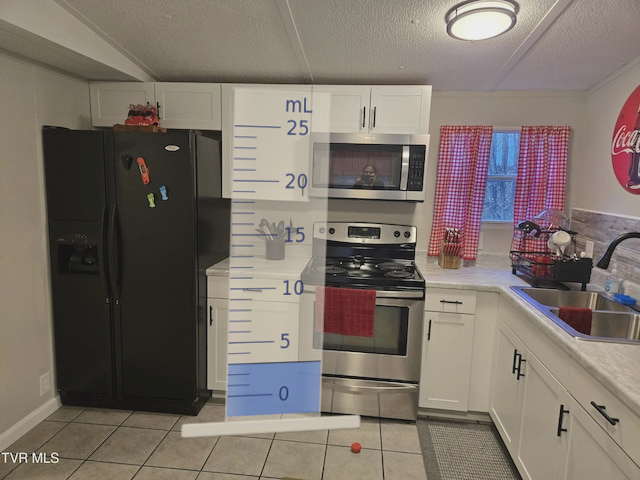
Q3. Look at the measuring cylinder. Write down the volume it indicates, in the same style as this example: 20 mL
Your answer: 3 mL
